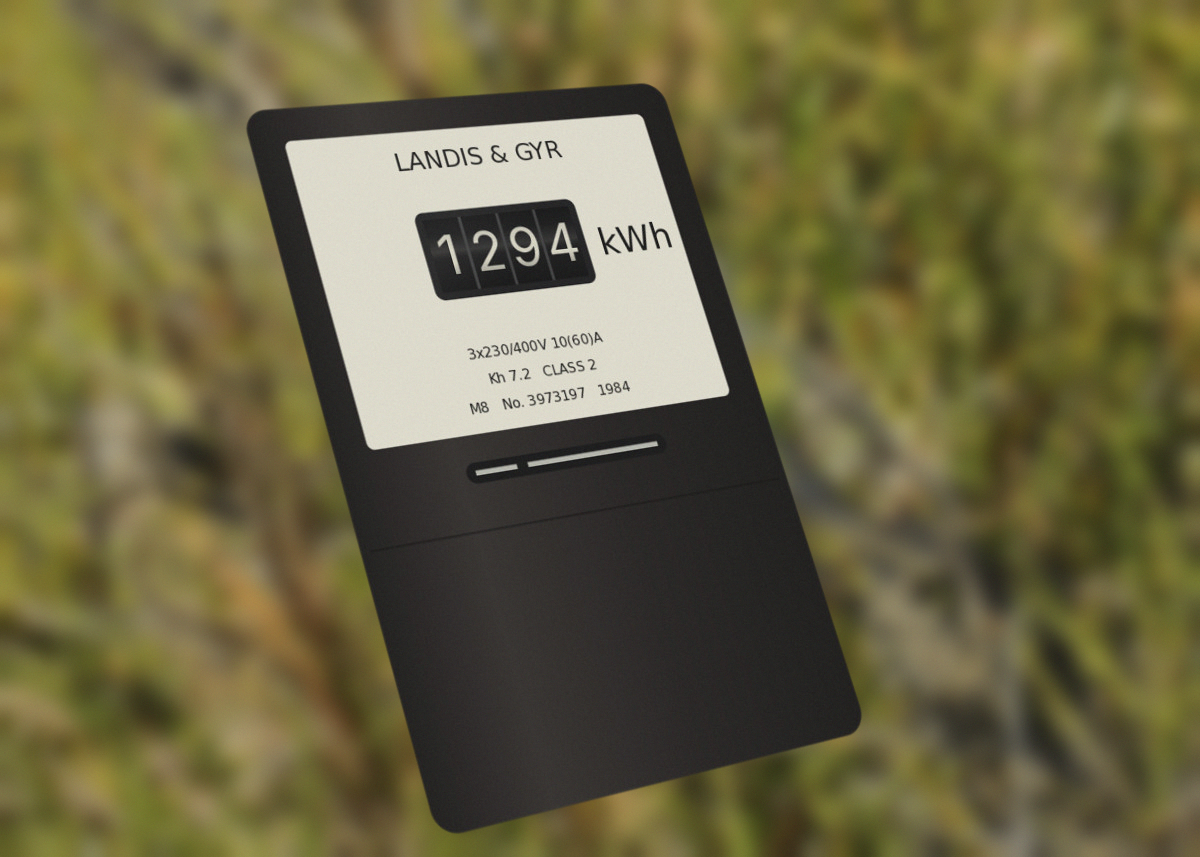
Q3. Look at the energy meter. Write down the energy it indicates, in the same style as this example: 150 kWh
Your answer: 1294 kWh
